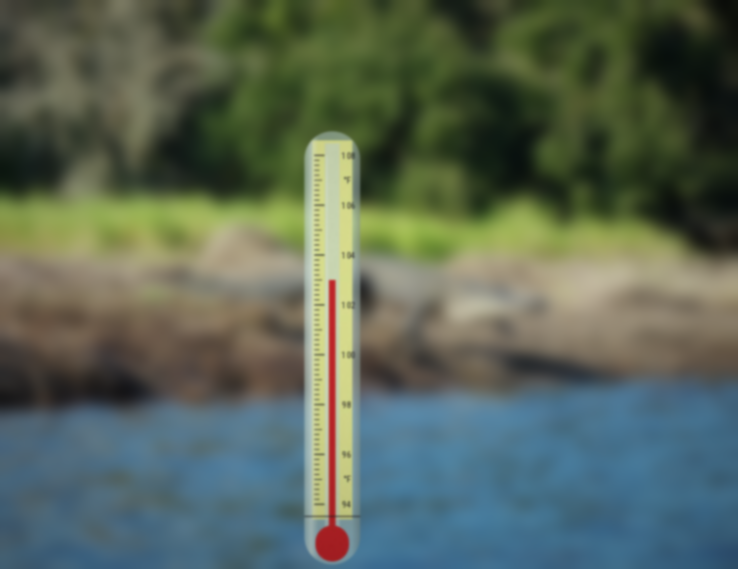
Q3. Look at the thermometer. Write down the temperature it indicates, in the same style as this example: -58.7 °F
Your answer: 103 °F
